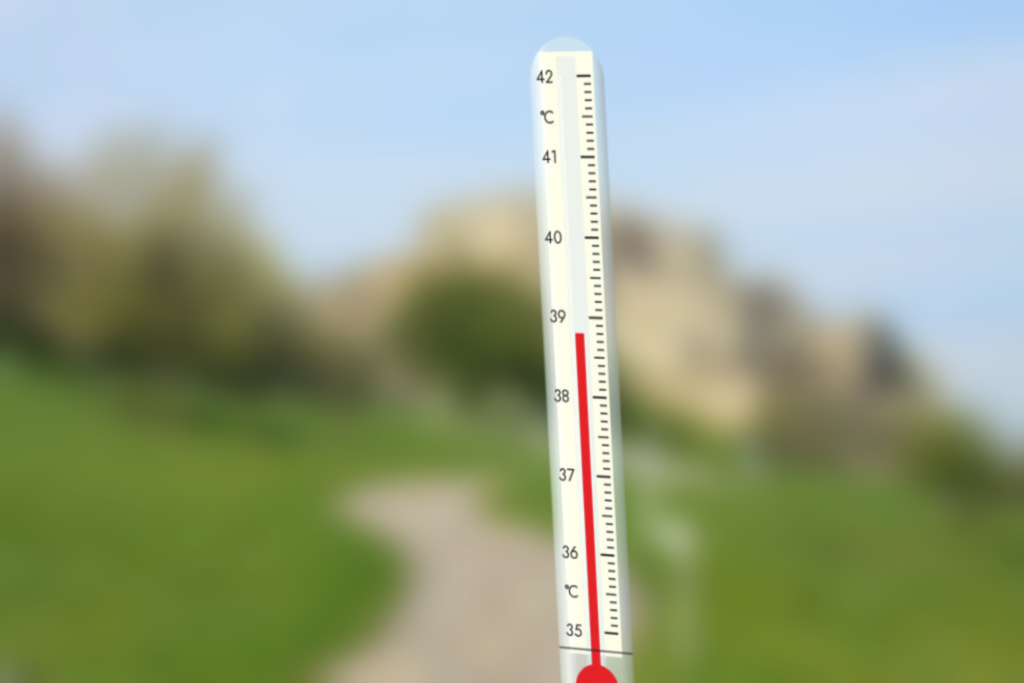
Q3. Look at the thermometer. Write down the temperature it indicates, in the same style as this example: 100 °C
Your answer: 38.8 °C
